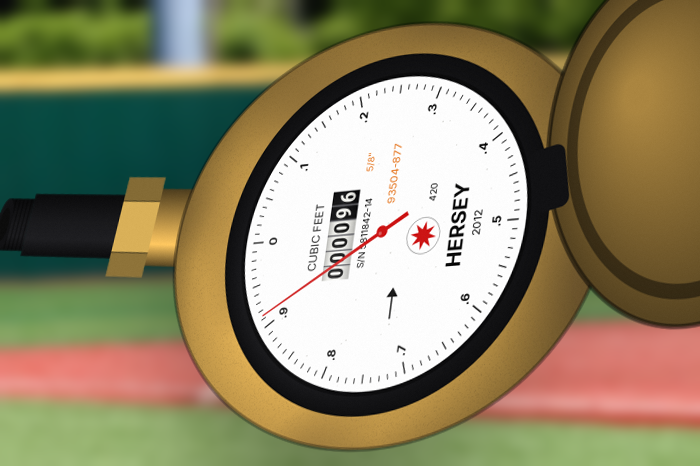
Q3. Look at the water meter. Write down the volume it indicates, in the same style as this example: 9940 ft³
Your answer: 95.91 ft³
